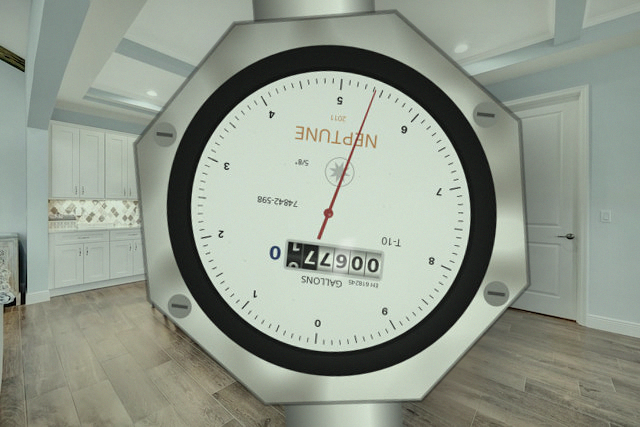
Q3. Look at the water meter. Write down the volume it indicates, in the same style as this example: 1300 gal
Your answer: 67705.4 gal
